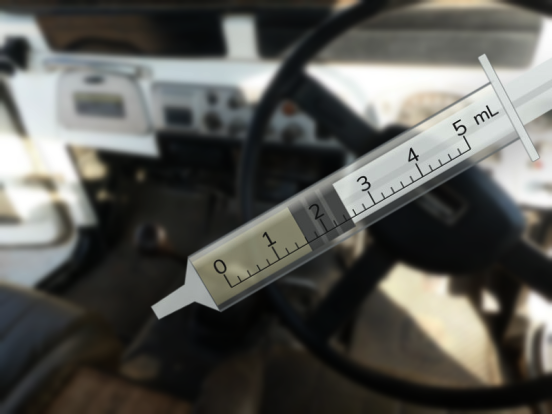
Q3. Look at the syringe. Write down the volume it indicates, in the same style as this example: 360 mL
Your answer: 1.6 mL
